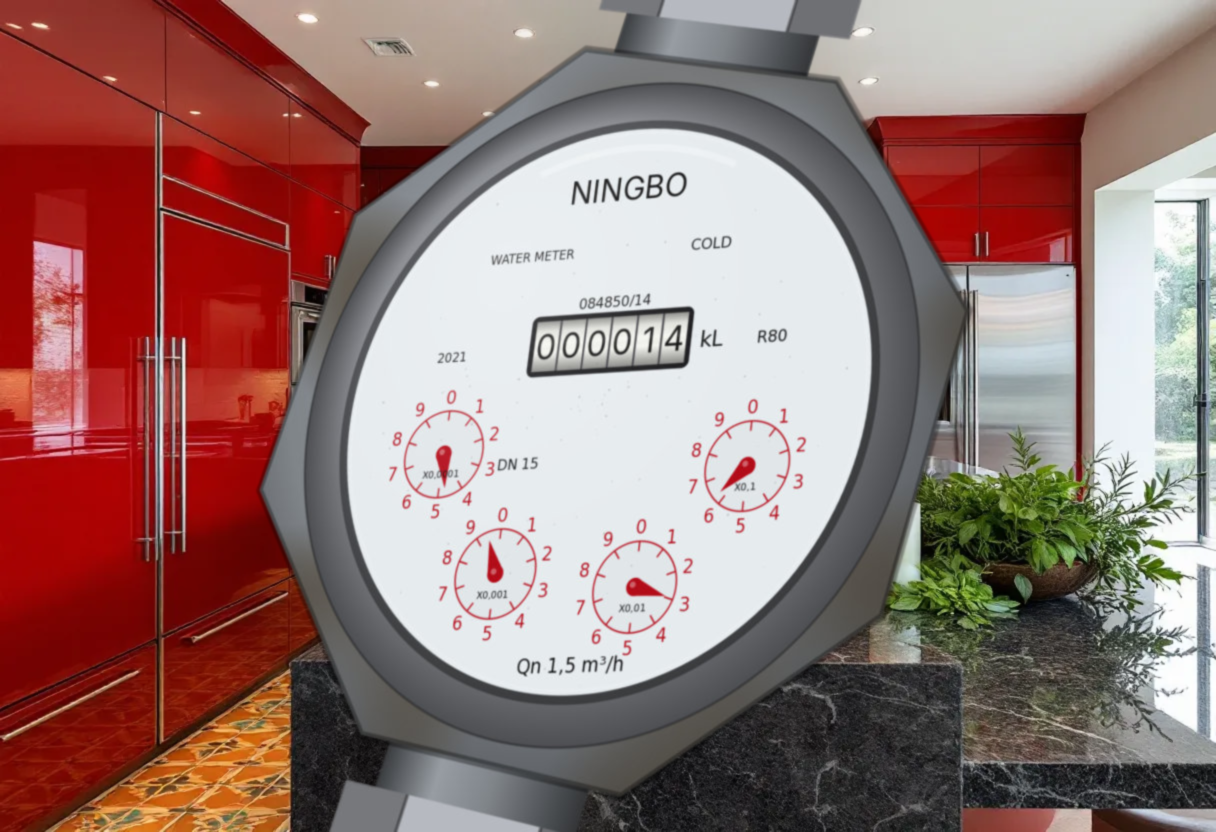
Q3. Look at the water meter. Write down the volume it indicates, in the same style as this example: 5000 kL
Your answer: 14.6294 kL
